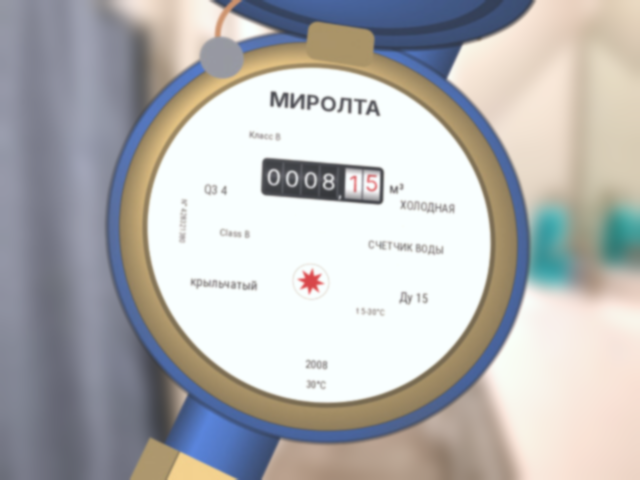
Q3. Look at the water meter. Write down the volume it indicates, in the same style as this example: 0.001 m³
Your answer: 8.15 m³
